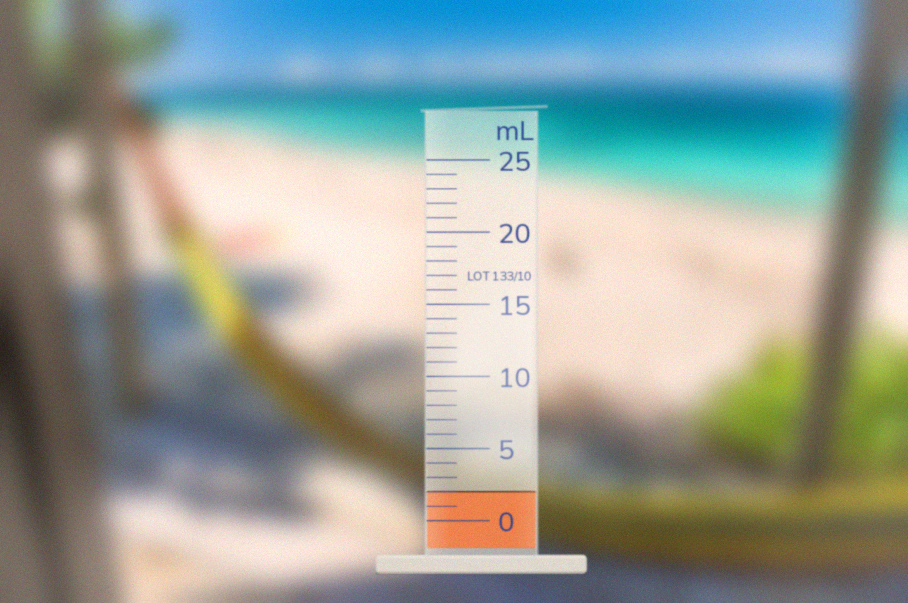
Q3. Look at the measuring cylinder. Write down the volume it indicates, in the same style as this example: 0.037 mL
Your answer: 2 mL
